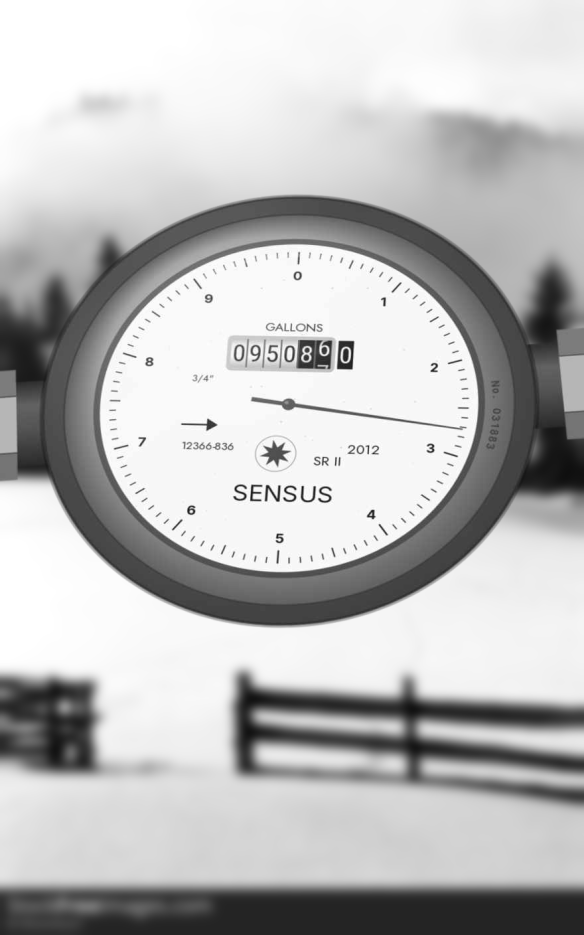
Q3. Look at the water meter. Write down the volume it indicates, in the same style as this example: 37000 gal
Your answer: 950862.7 gal
